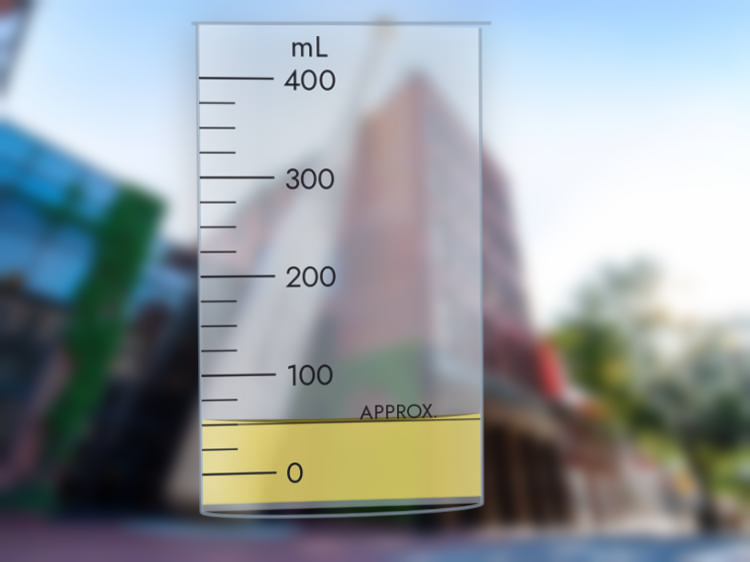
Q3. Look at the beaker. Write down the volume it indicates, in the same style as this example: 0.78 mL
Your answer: 50 mL
